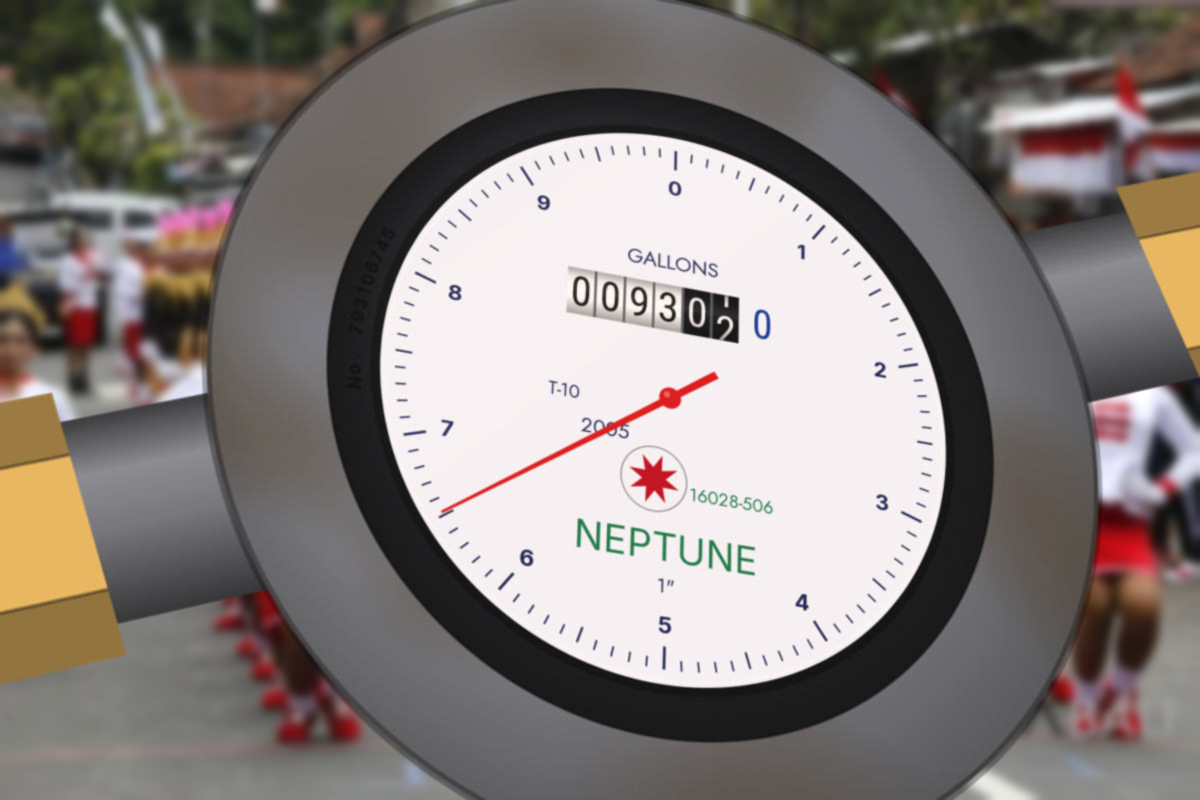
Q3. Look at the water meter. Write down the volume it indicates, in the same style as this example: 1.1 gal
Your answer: 93016.5 gal
